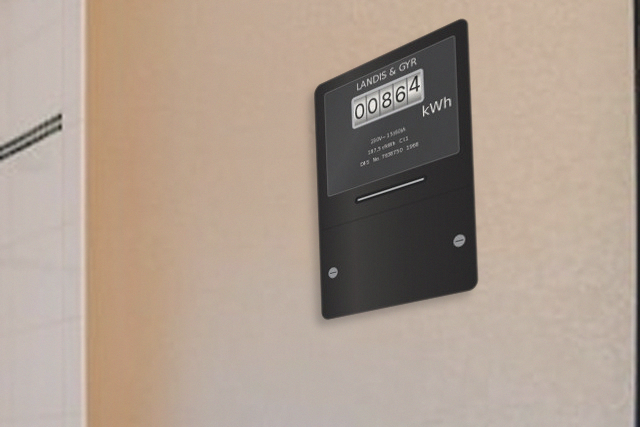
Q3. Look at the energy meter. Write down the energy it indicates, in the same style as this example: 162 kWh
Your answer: 864 kWh
